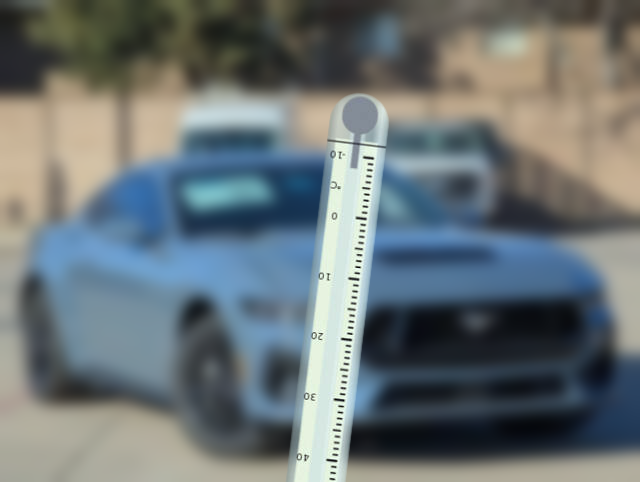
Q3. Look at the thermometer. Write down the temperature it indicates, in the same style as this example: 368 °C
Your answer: -8 °C
